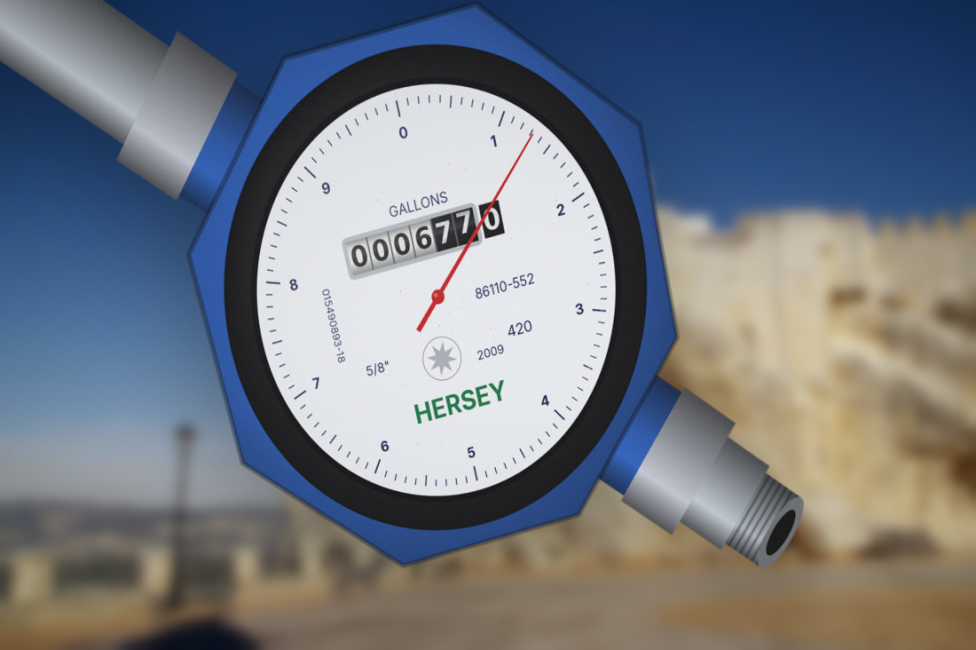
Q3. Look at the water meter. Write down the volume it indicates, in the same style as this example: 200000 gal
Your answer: 6771.3 gal
